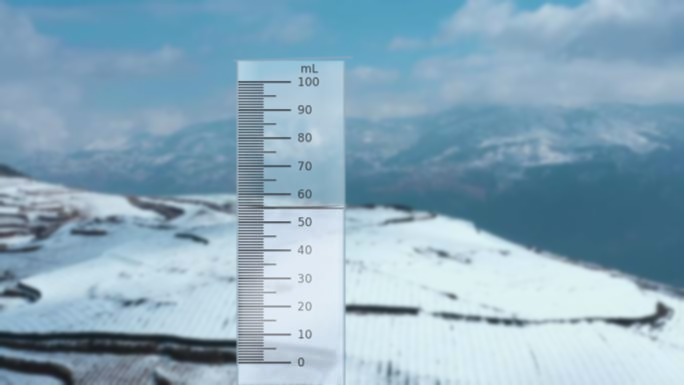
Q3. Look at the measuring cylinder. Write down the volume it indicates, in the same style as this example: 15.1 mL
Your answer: 55 mL
